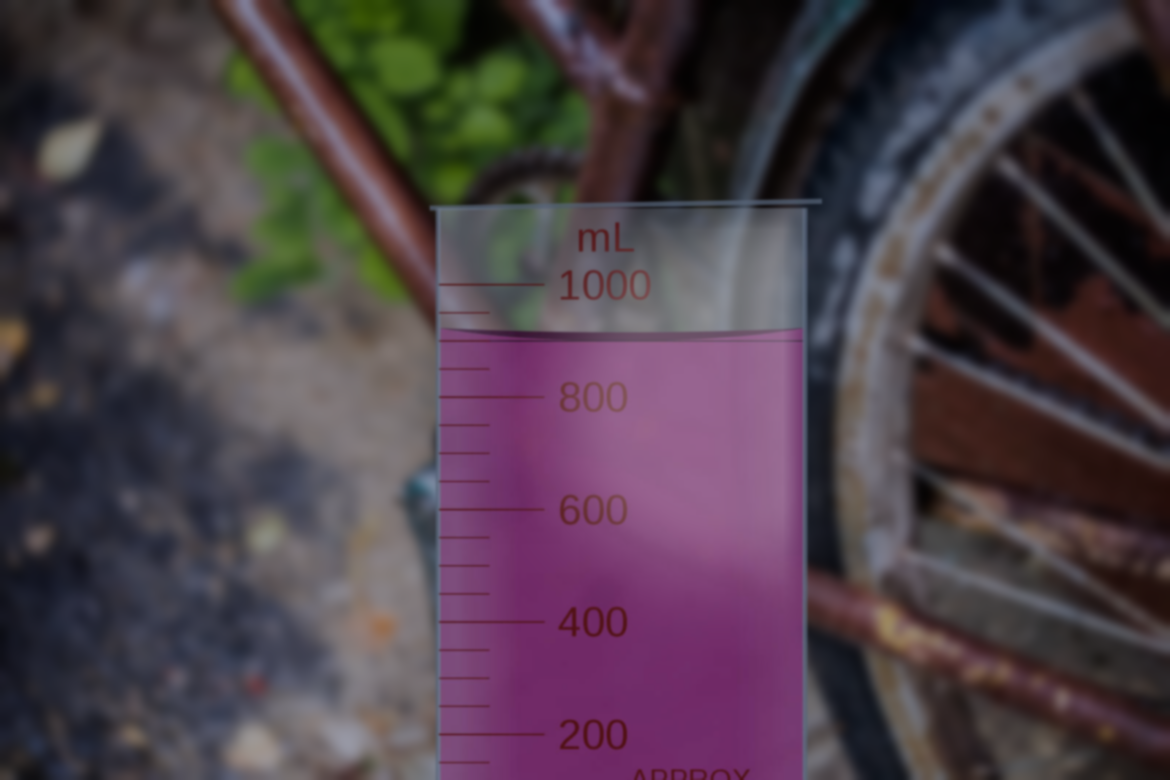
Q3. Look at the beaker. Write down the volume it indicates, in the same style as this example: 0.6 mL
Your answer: 900 mL
